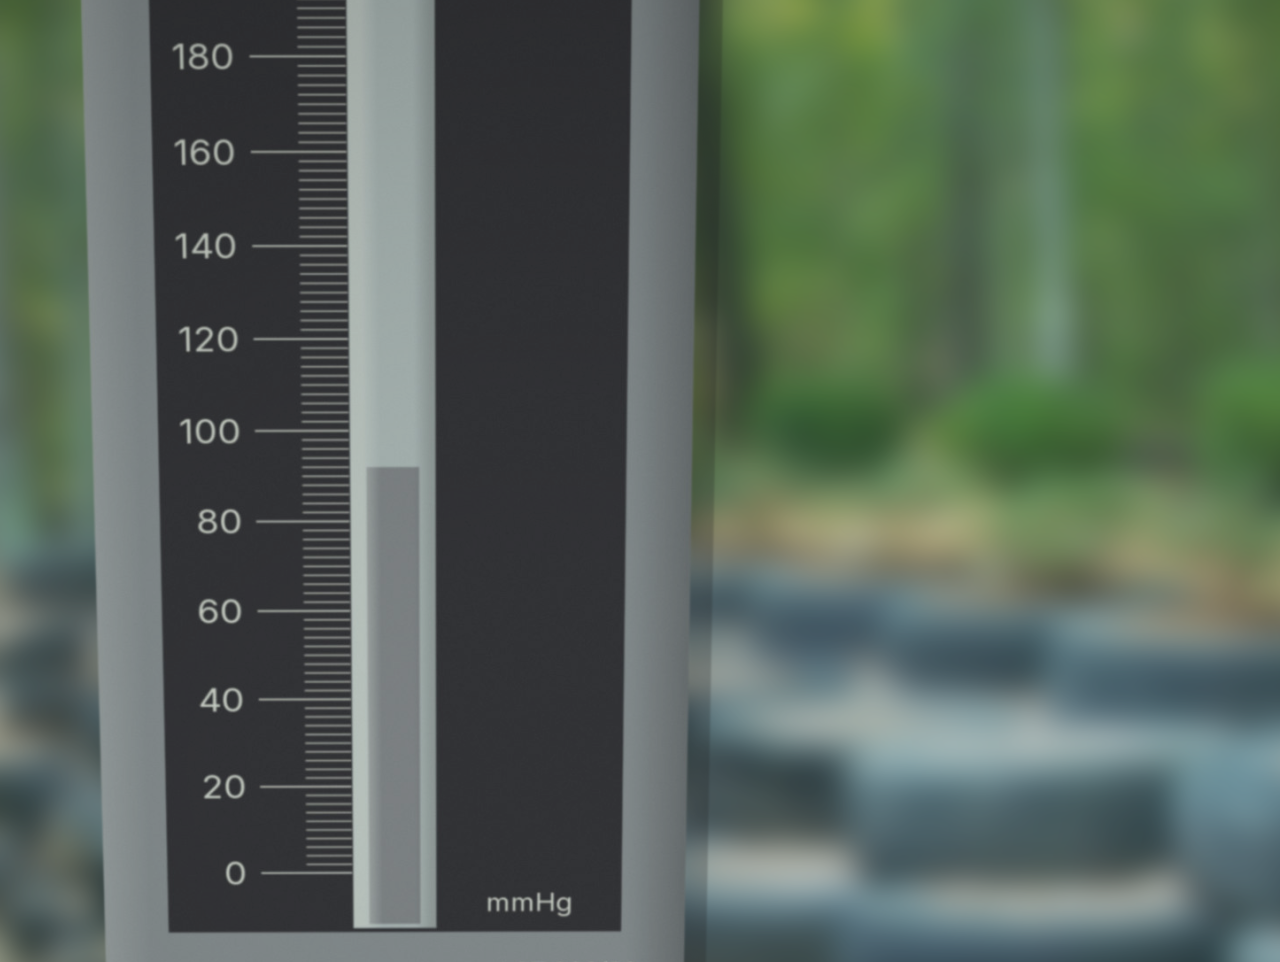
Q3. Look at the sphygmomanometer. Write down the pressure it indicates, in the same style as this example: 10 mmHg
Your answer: 92 mmHg
